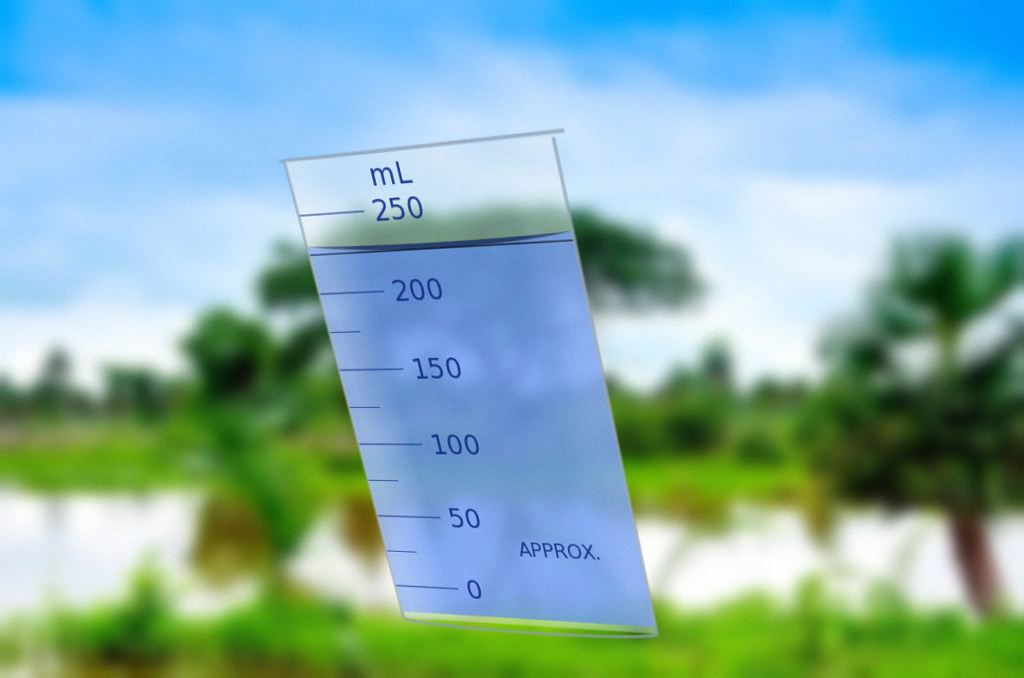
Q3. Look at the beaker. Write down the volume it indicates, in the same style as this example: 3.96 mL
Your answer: 225 mL
